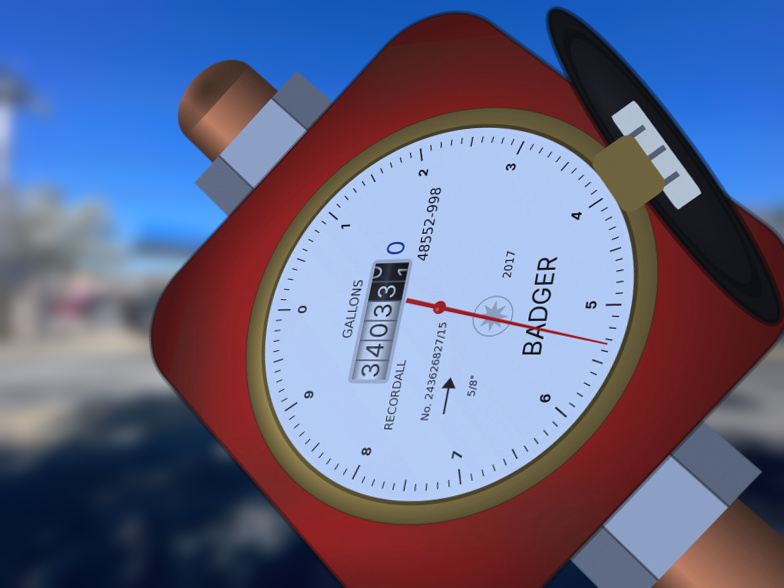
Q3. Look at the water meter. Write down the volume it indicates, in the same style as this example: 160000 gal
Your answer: 3403305.3 gal
